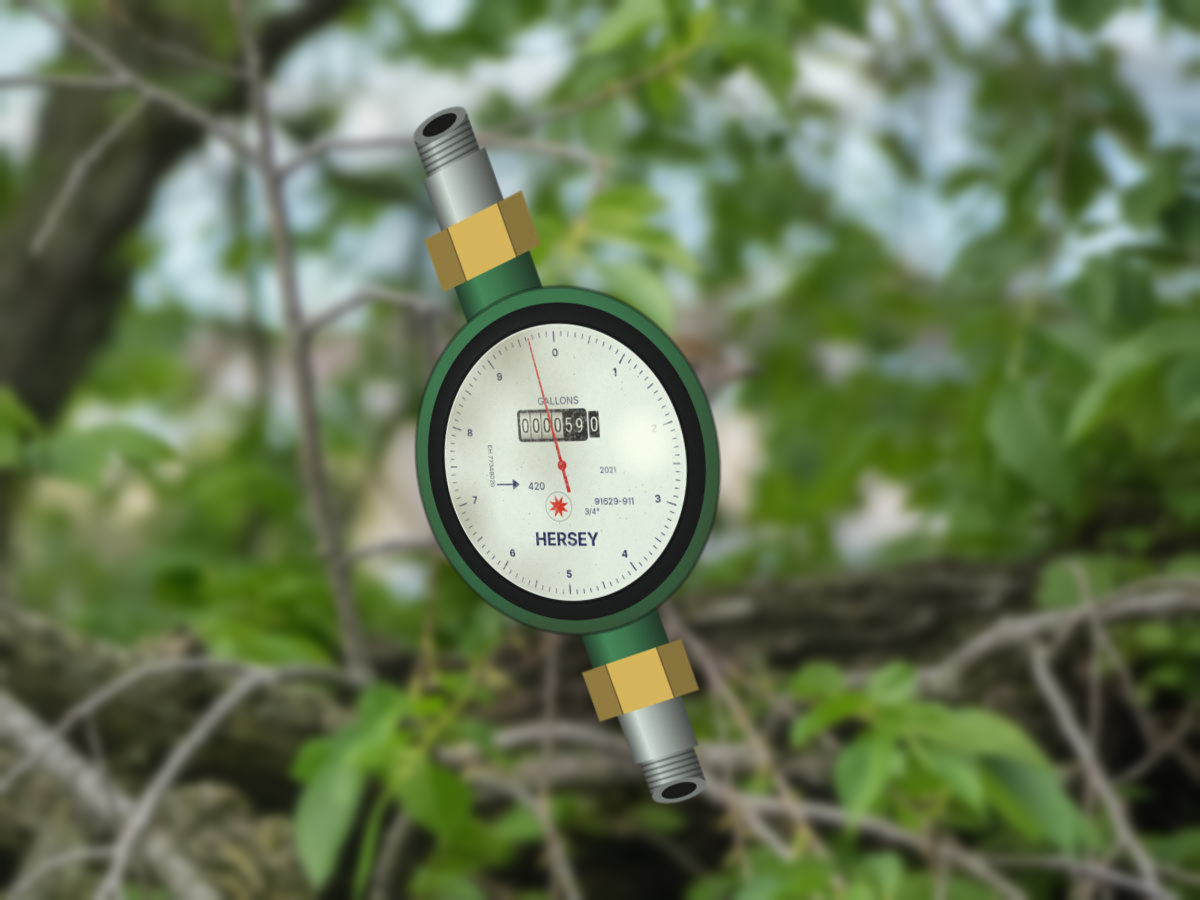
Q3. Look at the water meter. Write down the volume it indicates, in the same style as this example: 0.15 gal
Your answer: 589.6 gal
